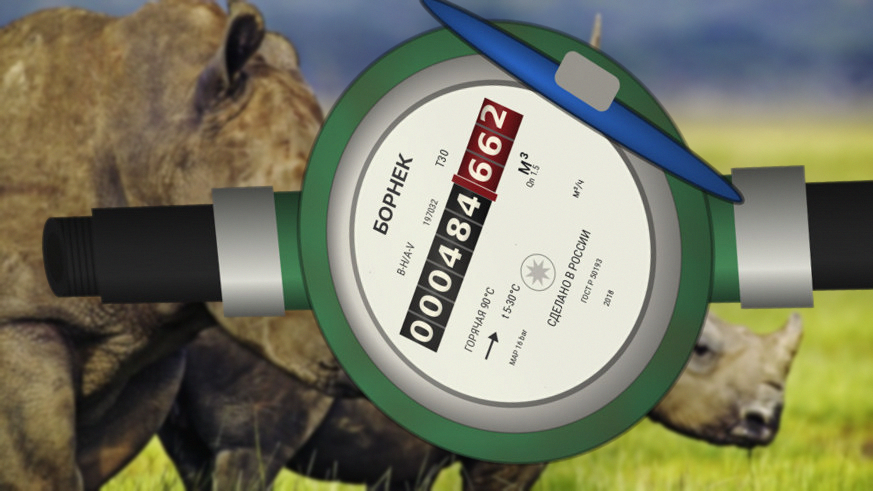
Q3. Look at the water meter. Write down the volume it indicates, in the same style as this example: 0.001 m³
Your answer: 484.662 m³
